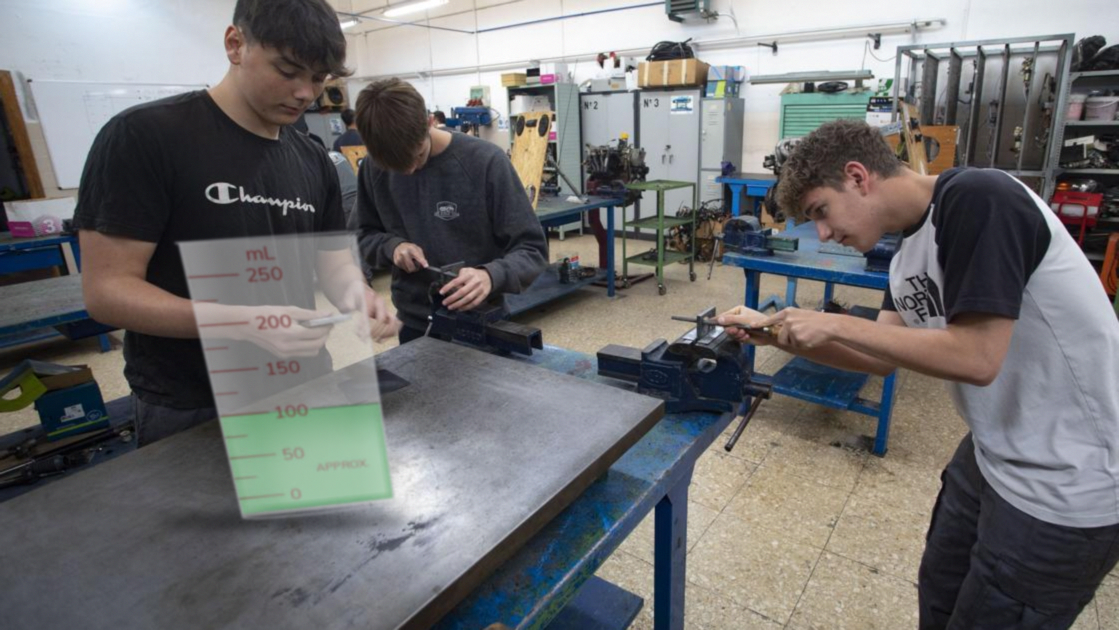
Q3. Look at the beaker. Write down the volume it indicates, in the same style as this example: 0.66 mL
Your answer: 100 mL
